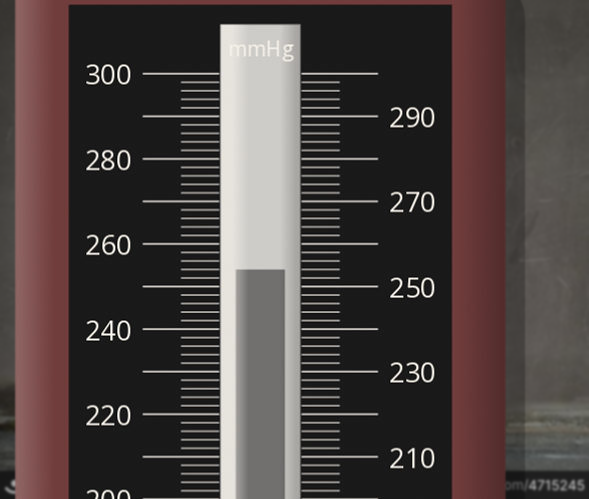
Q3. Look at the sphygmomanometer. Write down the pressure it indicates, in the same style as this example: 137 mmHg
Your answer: 254 mmHg
